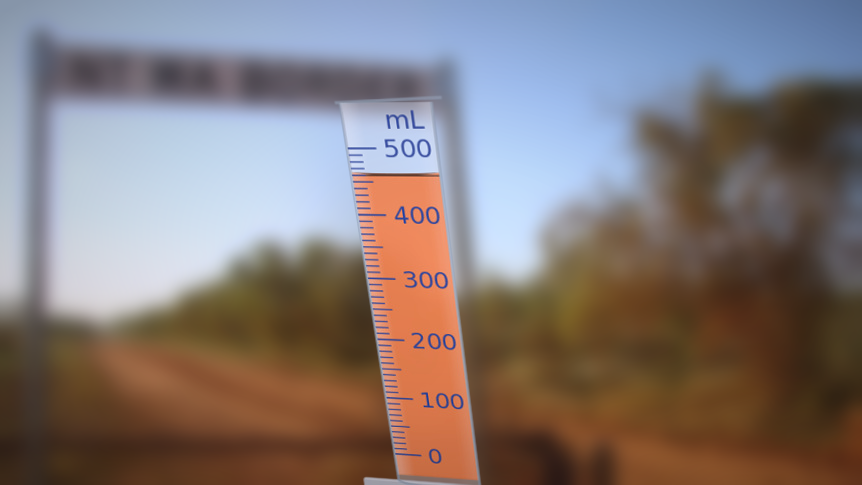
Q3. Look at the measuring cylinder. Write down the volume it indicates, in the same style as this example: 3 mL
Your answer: 460 mL
